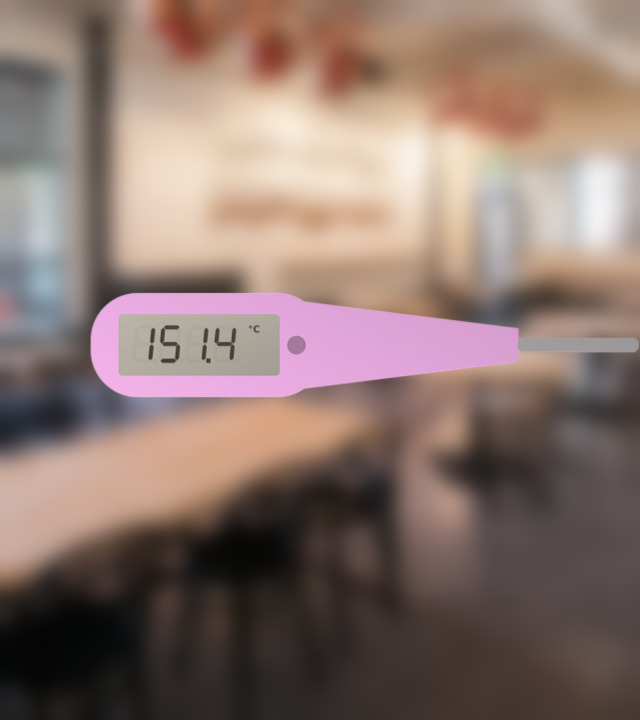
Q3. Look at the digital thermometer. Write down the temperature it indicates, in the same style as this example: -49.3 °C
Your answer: 151.4 °C
